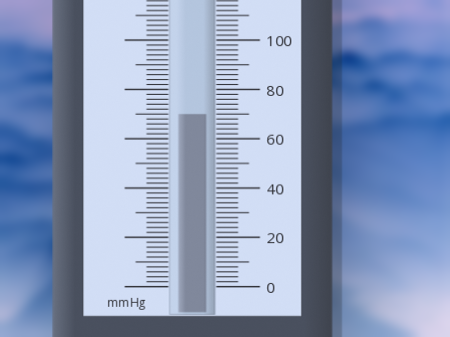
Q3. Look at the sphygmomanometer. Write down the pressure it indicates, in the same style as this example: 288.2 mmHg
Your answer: 70 mmHg
